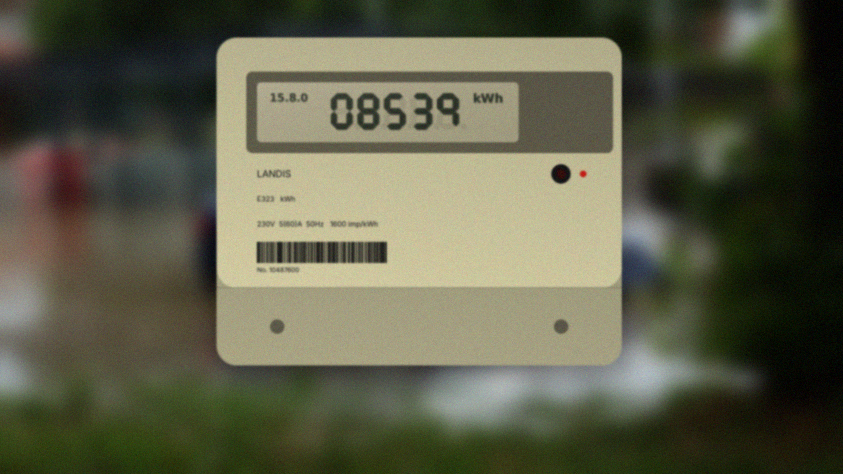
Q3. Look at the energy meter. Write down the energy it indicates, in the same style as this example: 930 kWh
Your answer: 8539 kWh
